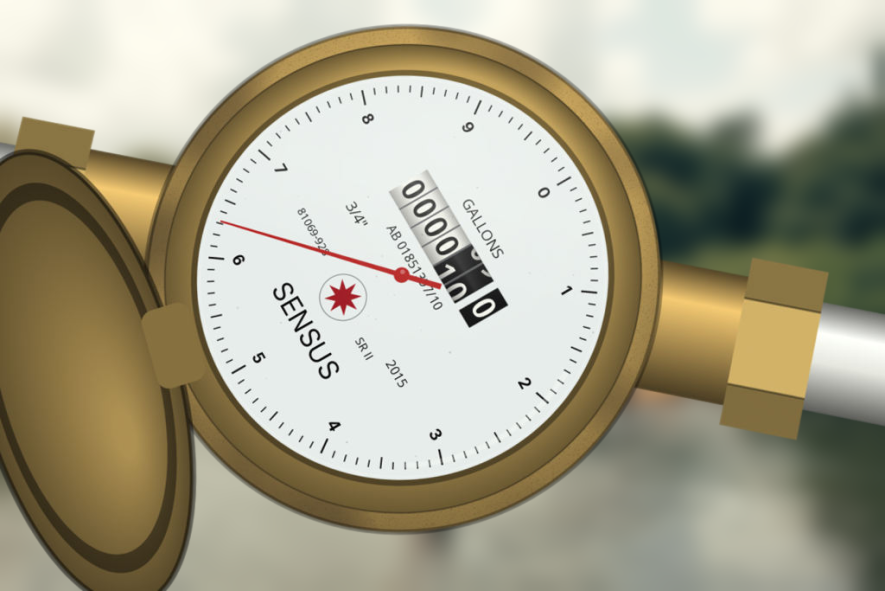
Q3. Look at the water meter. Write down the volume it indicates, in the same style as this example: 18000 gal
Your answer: 96.3 gal
